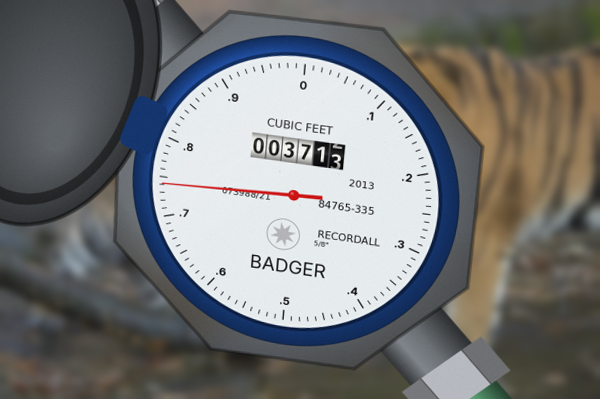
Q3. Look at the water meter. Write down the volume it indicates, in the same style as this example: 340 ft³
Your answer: 3712.74 ft³
